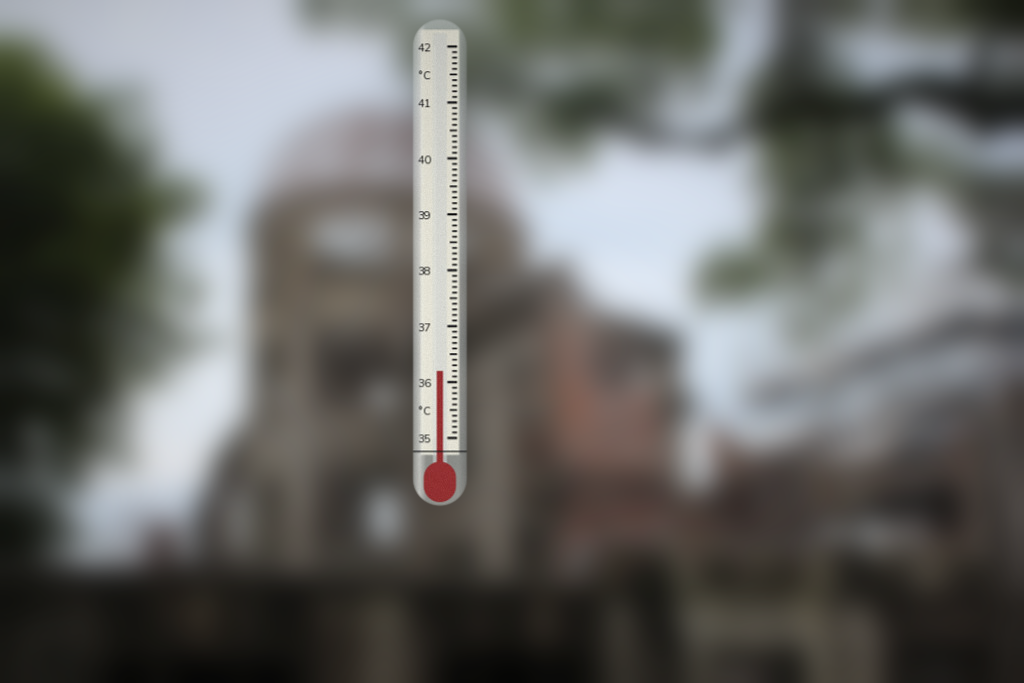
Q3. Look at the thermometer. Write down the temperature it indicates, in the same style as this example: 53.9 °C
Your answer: 36.2 °C
